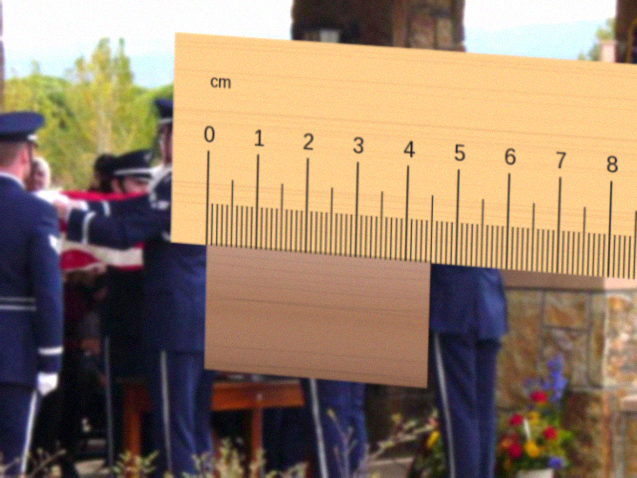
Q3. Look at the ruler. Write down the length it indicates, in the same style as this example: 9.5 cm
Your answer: 4.5 cm
